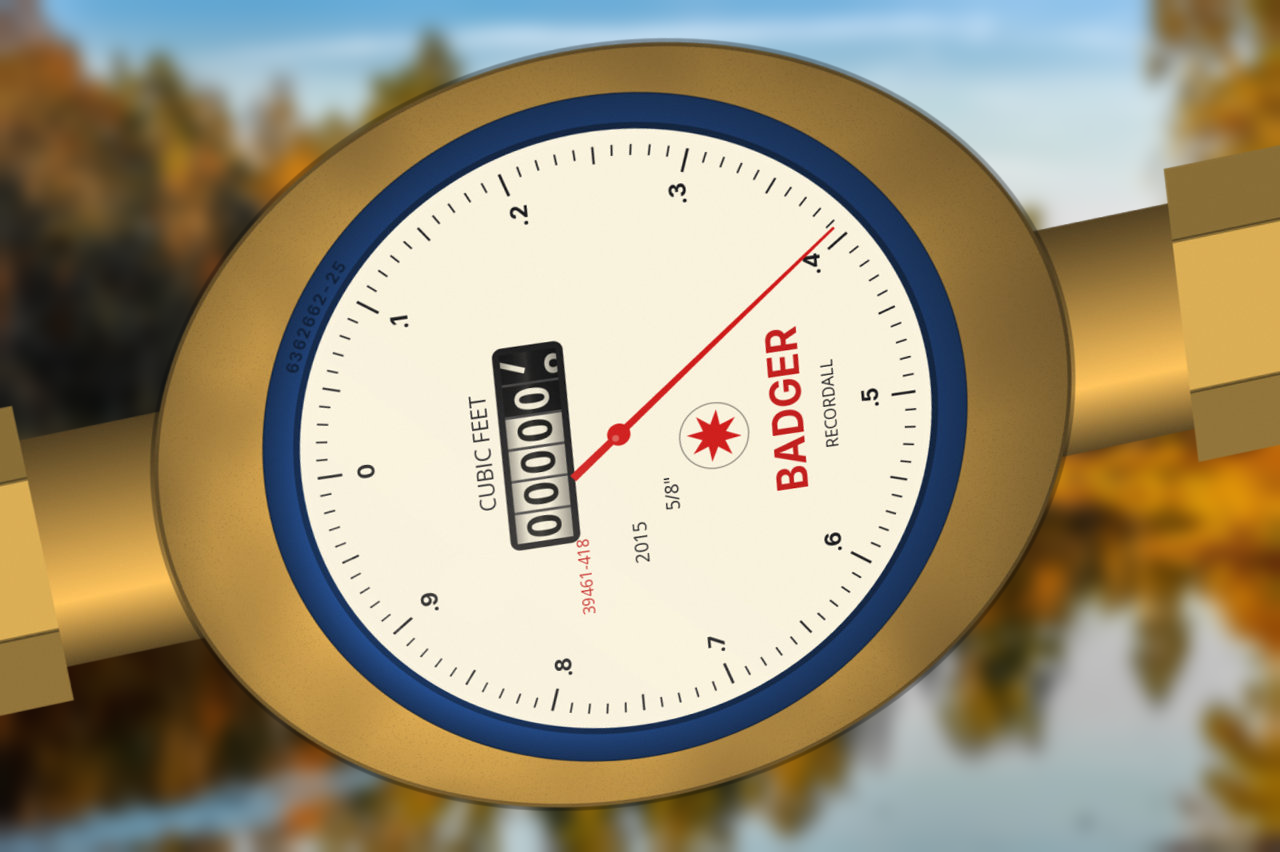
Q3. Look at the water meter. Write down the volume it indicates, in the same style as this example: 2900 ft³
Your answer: 7.39 ft³
